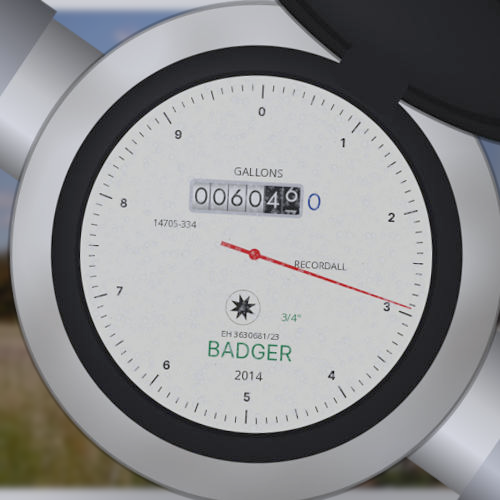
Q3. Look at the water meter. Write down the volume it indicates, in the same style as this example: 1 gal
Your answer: 60462.9 gal
